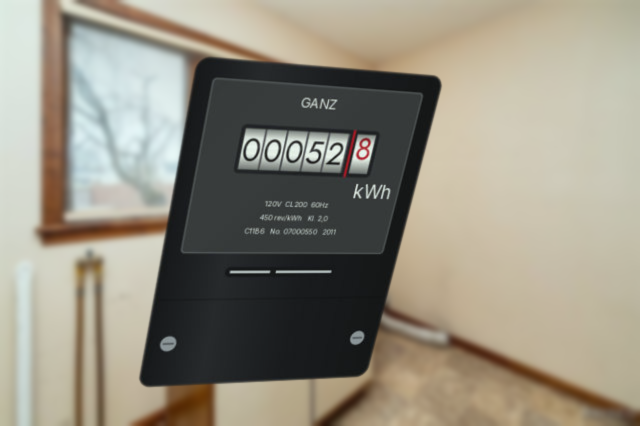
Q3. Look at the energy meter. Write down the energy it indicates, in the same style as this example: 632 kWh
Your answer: 52.8 kWh
